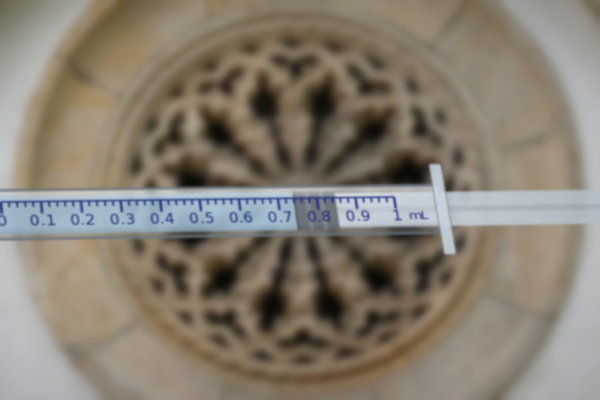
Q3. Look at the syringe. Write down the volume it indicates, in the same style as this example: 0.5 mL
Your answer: 0.74 mL
